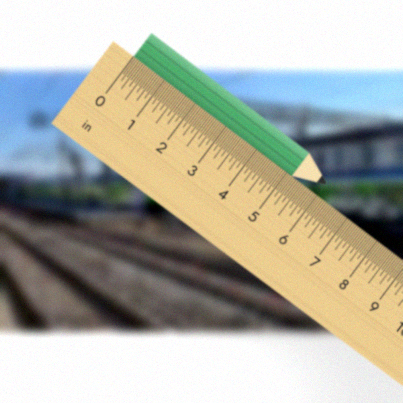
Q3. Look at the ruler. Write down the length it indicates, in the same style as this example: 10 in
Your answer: 6 in
